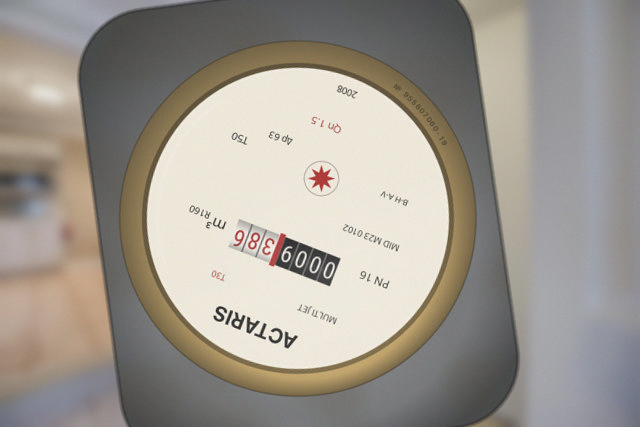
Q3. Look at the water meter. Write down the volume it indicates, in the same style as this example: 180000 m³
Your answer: 9.386 m³
